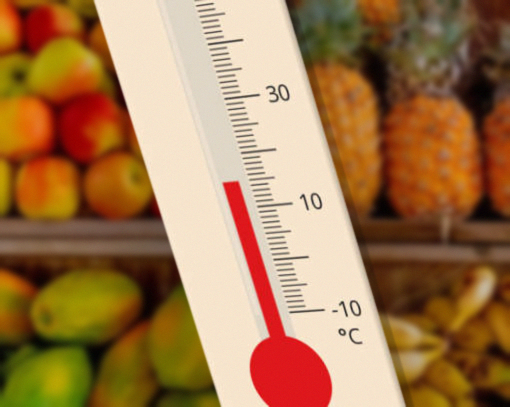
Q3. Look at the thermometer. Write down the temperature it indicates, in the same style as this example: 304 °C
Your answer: 15 °C
